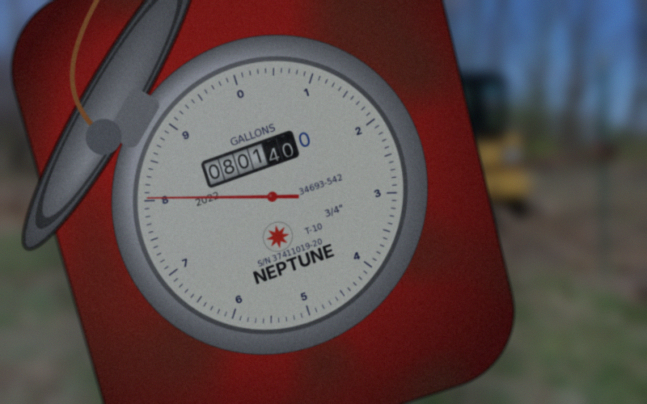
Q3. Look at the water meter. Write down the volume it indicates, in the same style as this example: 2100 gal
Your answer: 801398.0 gal
